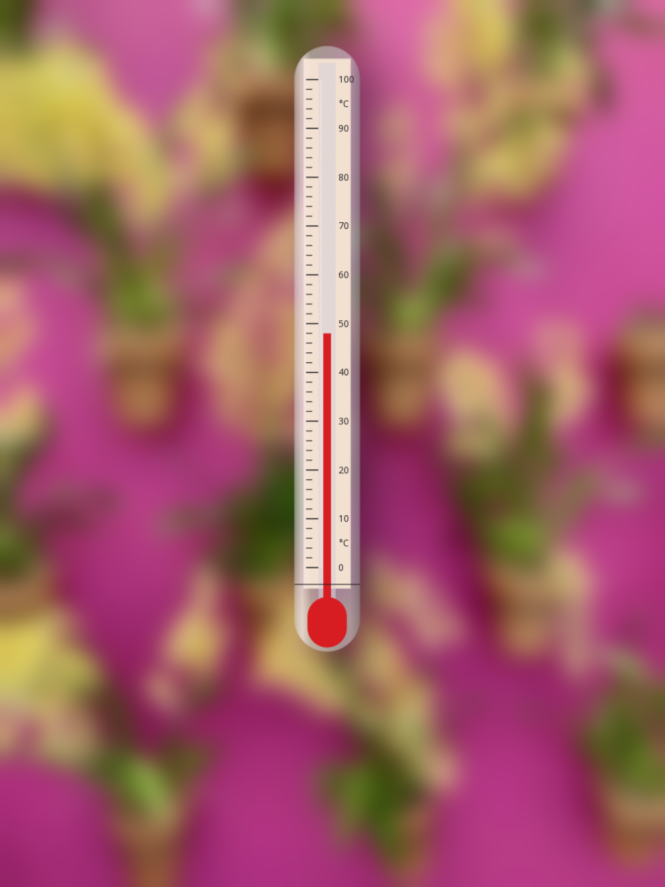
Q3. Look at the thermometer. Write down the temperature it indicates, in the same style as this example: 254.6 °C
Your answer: 48 °C
